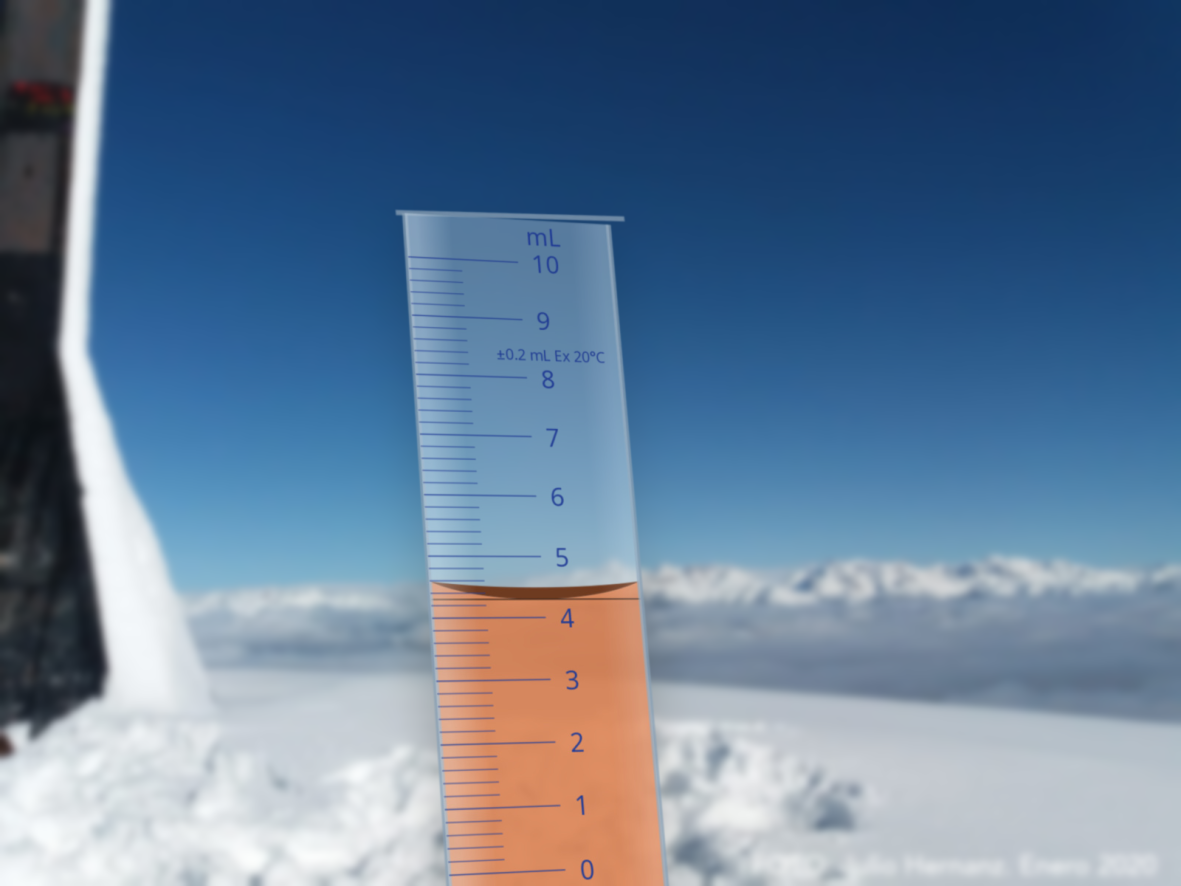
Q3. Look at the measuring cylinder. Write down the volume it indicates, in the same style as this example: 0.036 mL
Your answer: 4.3 mL
